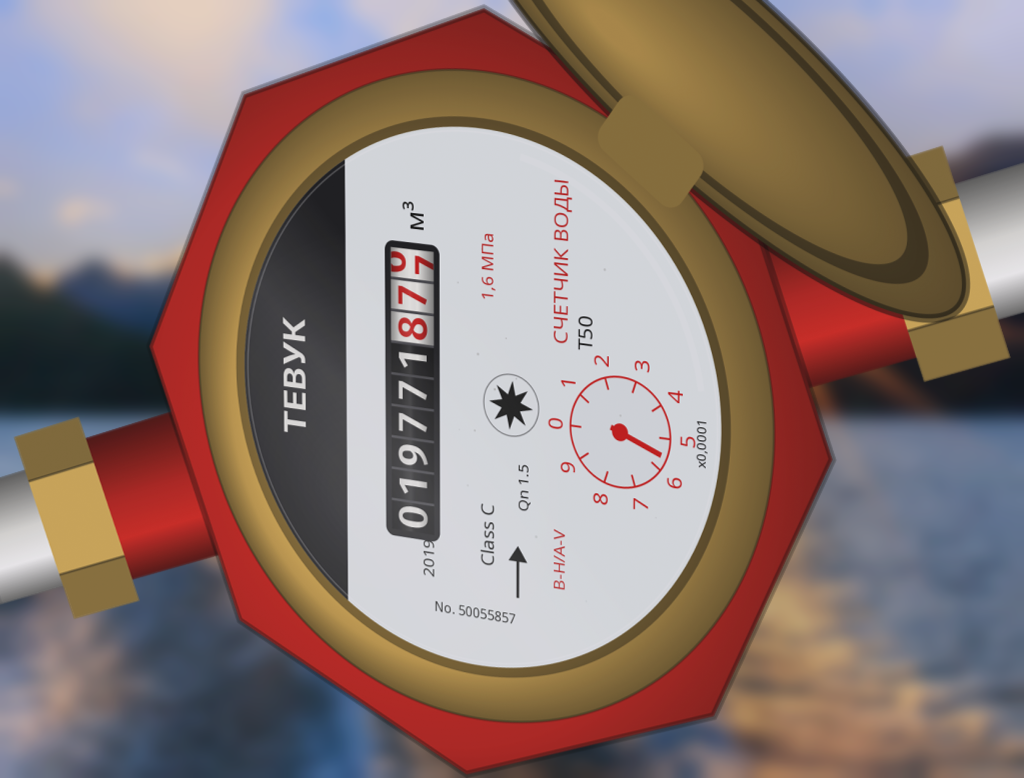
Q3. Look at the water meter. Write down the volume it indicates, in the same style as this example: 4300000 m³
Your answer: 19771.8765 m³
